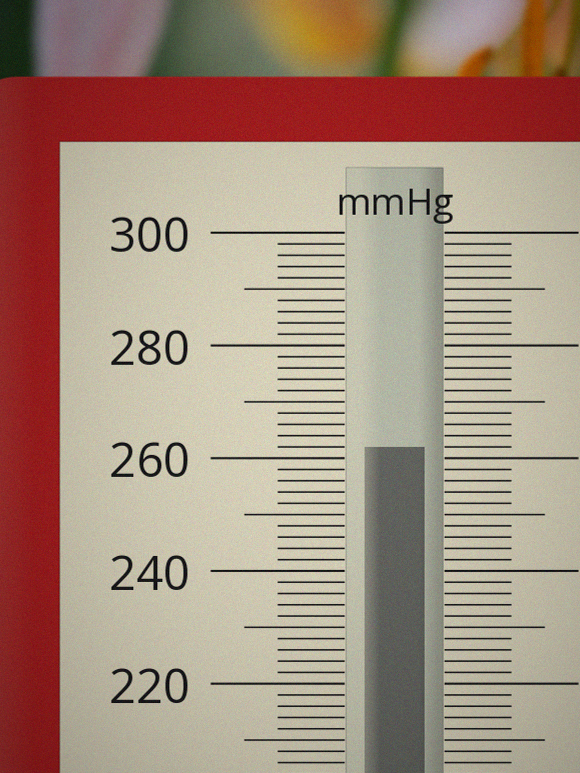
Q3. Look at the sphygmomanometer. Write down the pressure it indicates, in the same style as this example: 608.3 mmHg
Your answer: 262 mmHg
